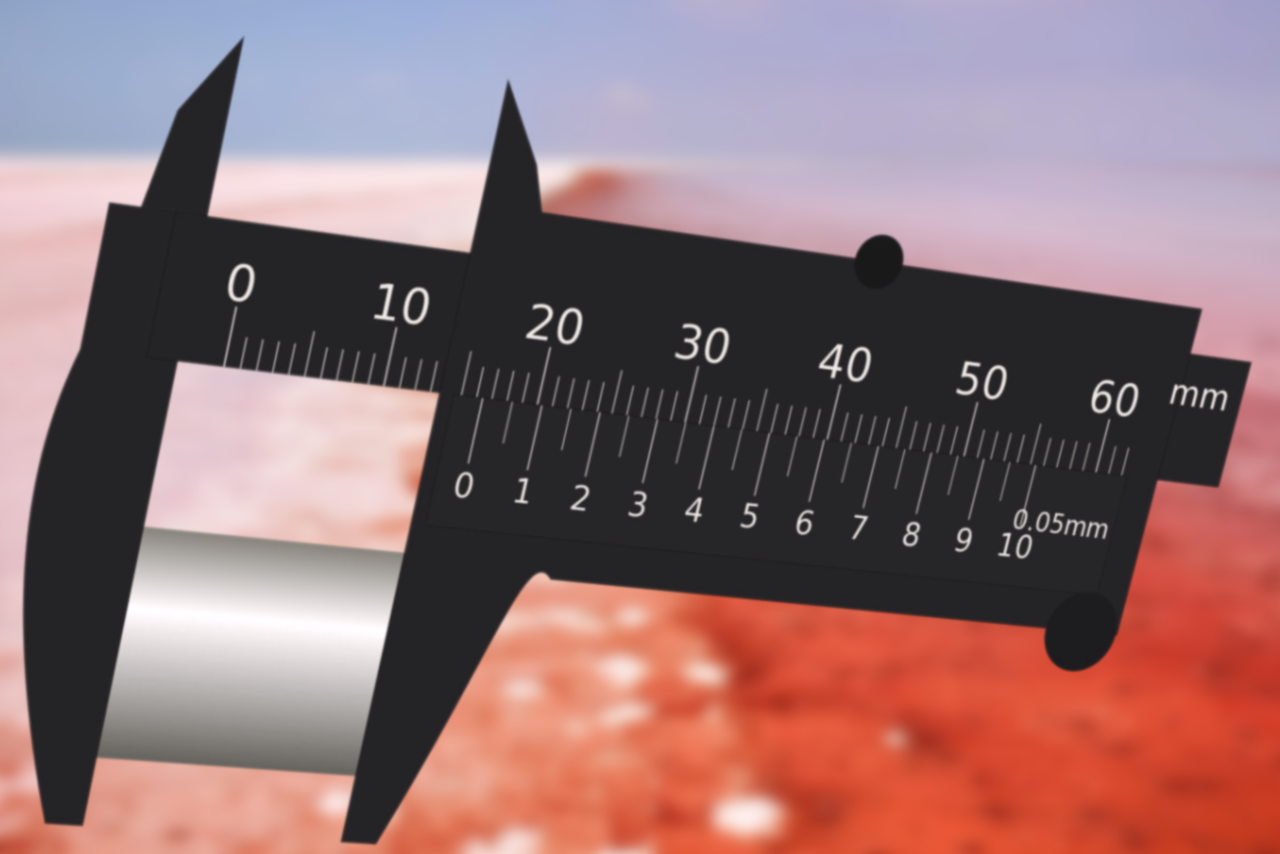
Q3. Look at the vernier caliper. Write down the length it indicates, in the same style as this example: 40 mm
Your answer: 16.4 mm
